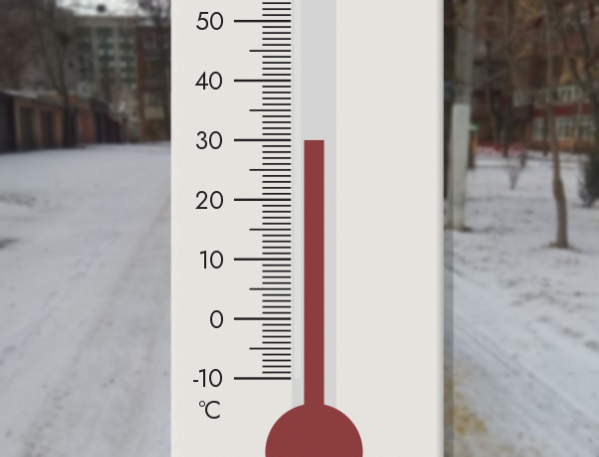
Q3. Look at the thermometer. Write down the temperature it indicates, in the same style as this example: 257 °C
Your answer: 30 °C
